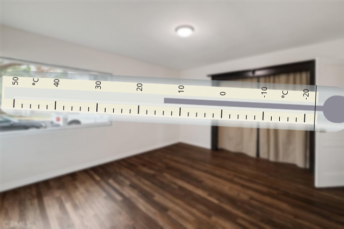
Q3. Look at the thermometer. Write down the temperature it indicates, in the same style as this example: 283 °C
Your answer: 14 °C
